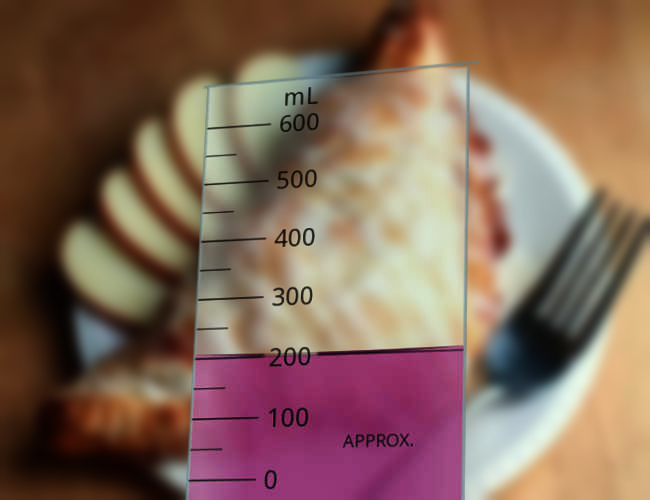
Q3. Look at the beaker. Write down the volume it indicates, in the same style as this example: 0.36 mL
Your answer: 200 mL
